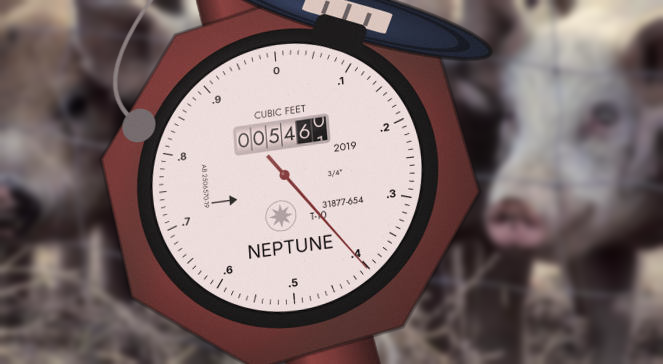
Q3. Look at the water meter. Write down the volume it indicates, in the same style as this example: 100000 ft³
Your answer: 5460.40 ft³
